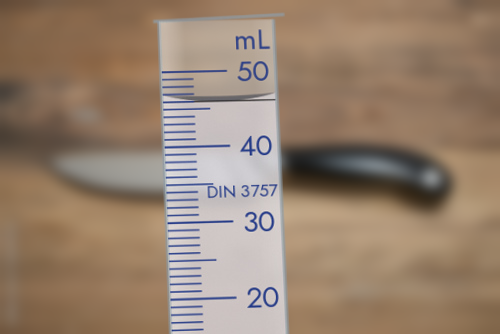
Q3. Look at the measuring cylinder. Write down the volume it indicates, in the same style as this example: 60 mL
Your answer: 46 mL
